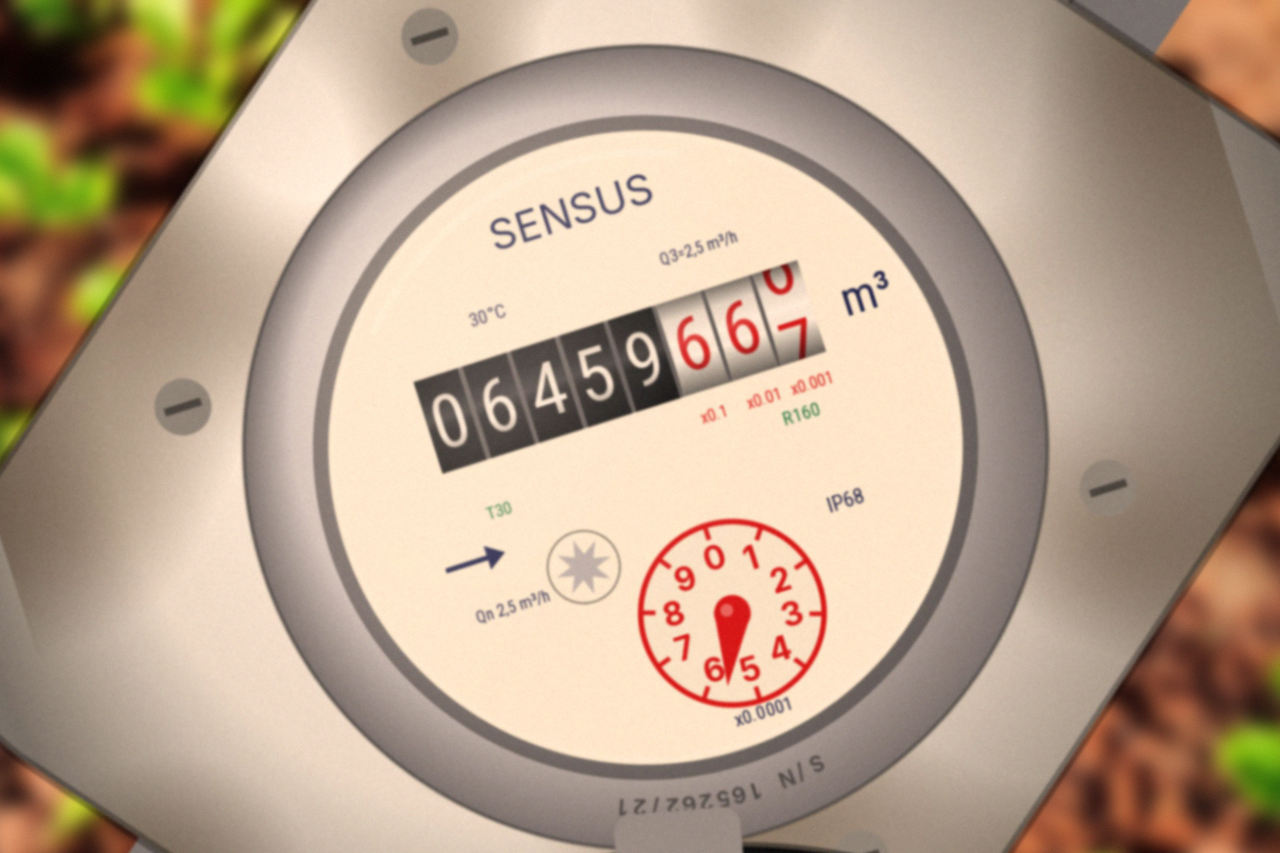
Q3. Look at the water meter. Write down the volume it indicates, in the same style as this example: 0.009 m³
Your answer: 6459.6665 m³
